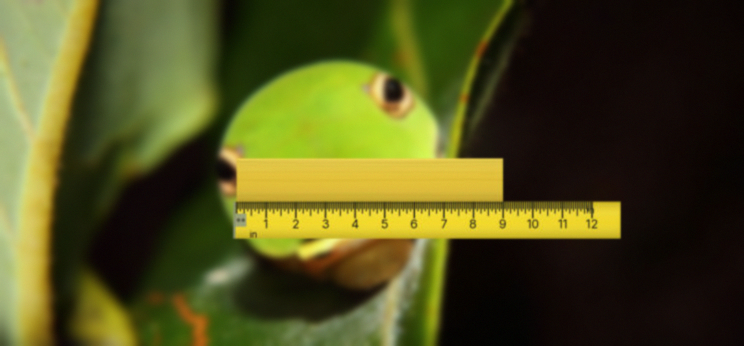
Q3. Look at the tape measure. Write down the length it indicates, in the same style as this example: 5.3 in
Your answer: 9 in
